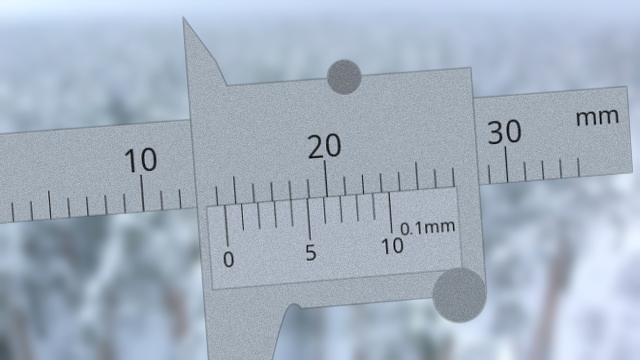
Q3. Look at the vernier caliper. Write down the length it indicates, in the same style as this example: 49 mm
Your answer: 14.4 mm
